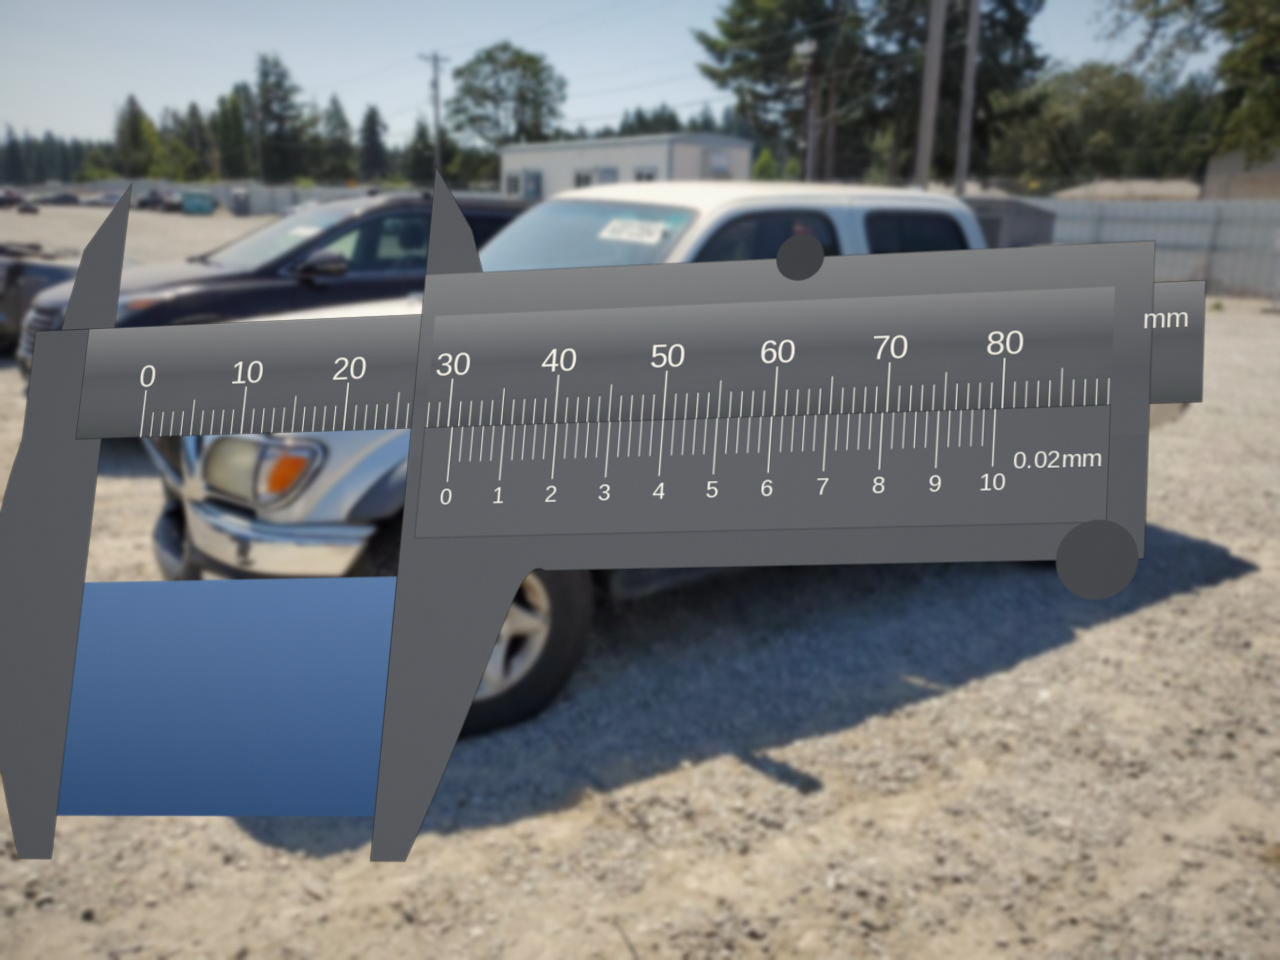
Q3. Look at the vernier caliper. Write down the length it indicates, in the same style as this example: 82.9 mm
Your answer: 30.4 mm
